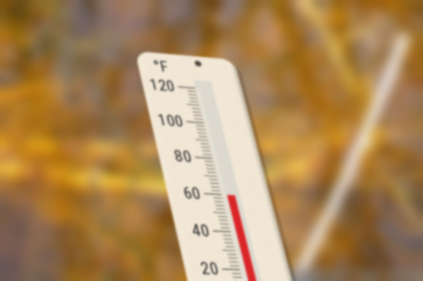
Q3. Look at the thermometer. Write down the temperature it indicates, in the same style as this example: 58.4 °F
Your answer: 60 °F
